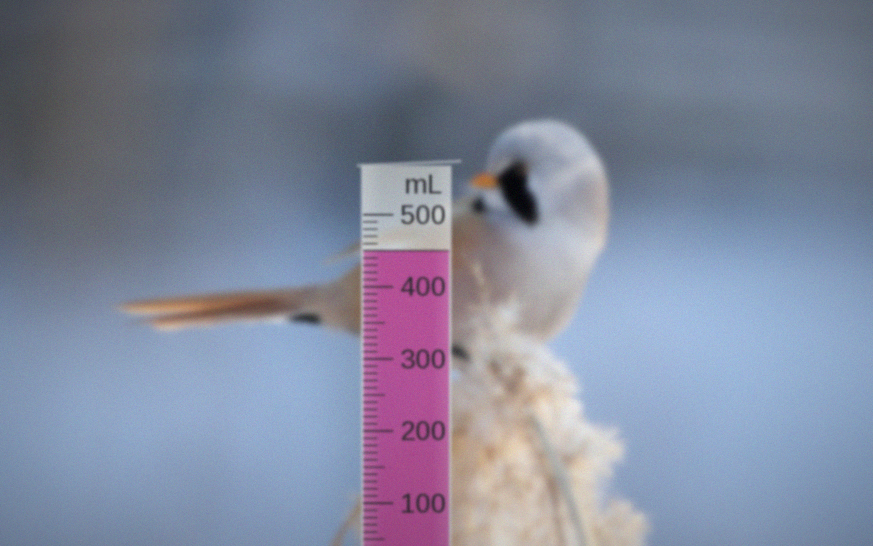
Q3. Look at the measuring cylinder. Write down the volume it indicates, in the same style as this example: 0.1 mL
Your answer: 450 mL
